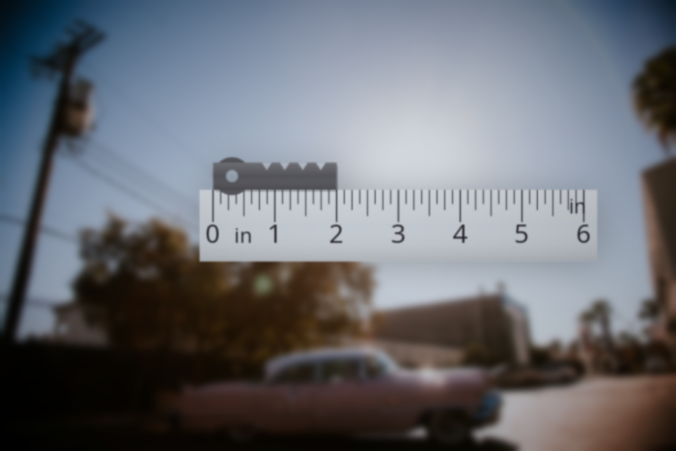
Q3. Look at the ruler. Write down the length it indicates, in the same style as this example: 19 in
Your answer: 2 in
